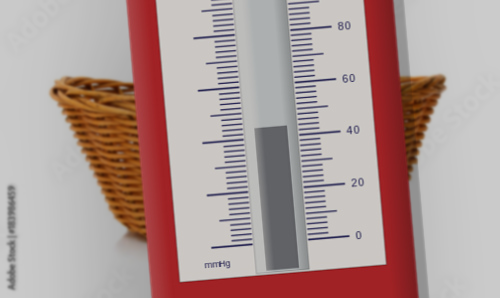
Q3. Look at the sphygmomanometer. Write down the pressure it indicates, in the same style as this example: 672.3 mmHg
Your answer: 44 mmHg
